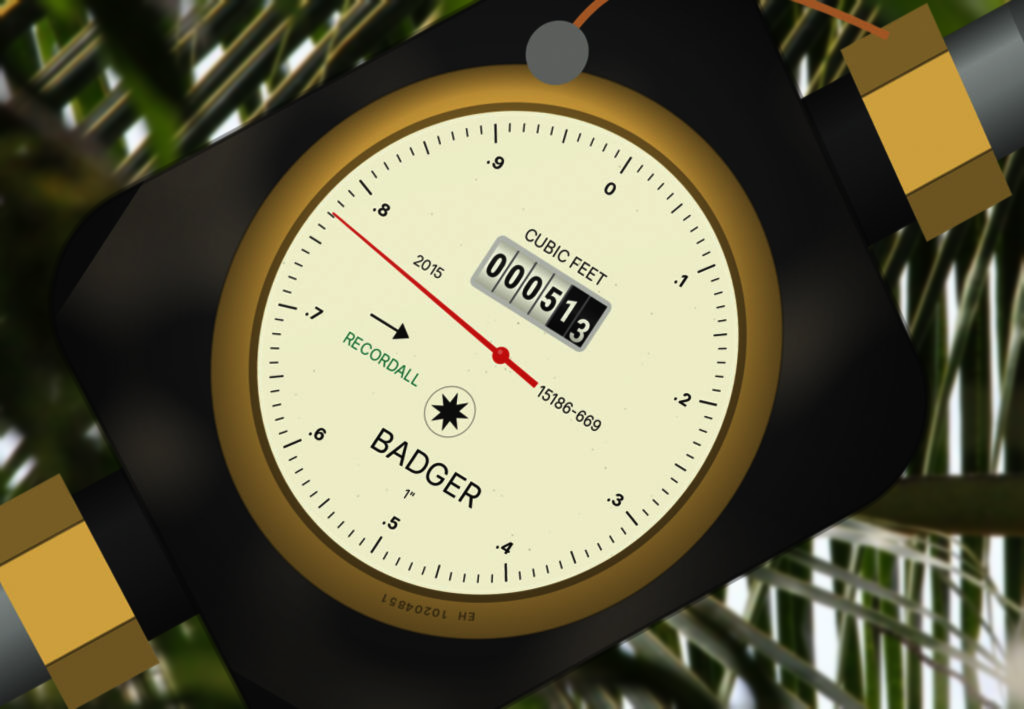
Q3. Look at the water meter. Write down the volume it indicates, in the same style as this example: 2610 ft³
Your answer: 512.77 ft³
